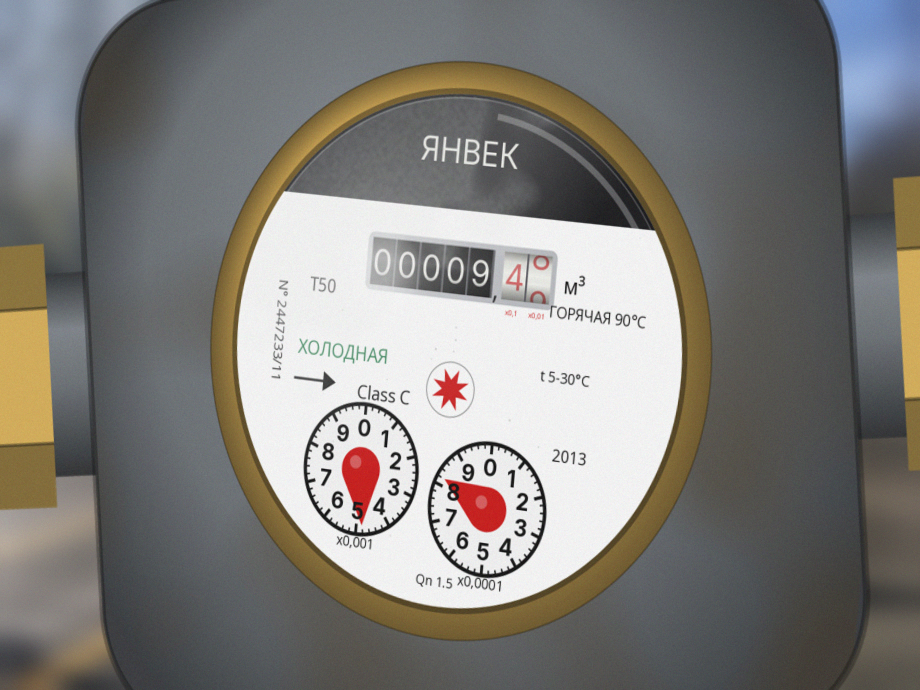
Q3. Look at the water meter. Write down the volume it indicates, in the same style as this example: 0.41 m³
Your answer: 9.4848 m³
